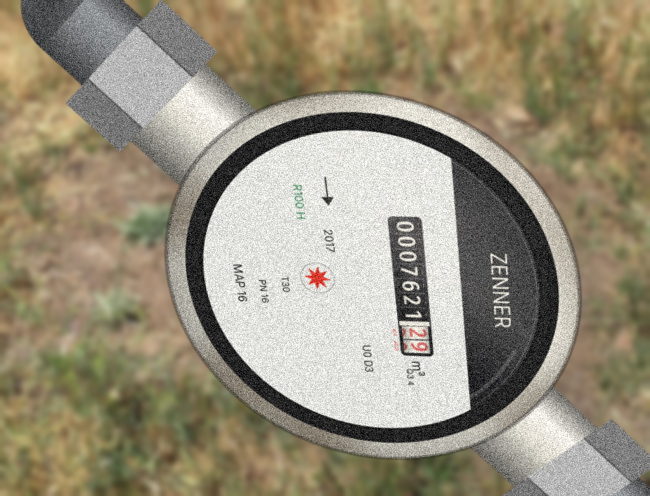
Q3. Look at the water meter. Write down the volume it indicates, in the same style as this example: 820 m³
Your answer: 7621.29 m³
